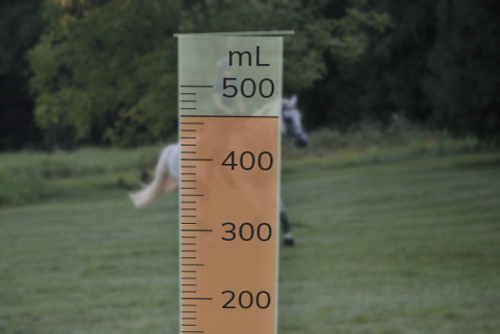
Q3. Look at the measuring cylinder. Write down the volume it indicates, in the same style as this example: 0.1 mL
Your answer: 460 mL
